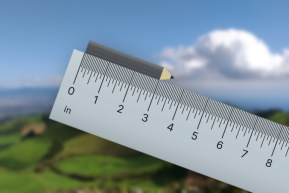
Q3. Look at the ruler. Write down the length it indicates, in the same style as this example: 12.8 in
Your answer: 3.5 in
